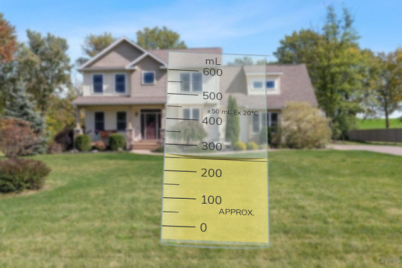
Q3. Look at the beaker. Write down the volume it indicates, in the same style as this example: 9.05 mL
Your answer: 250 mL
